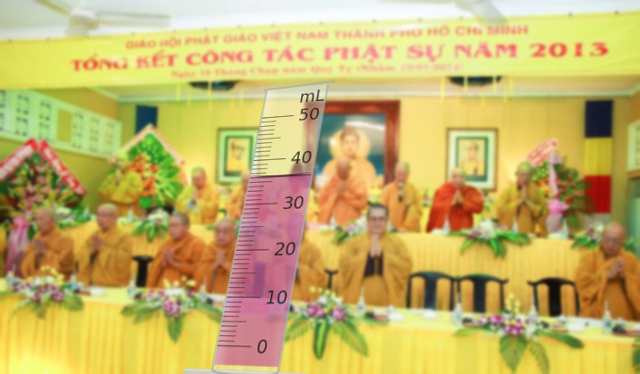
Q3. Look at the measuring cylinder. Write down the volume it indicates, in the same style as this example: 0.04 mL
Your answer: 36 mL
